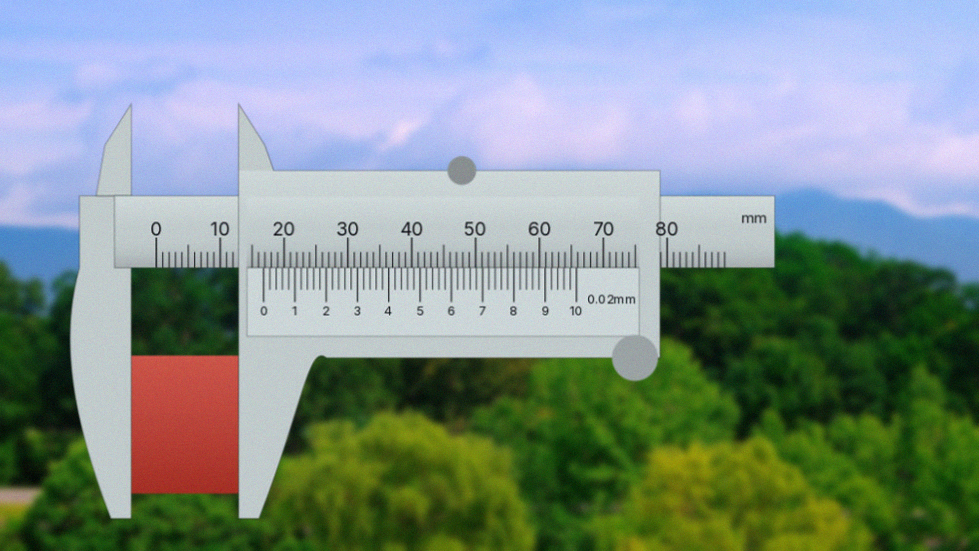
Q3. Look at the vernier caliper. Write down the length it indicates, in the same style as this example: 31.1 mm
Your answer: 16.8 mm
